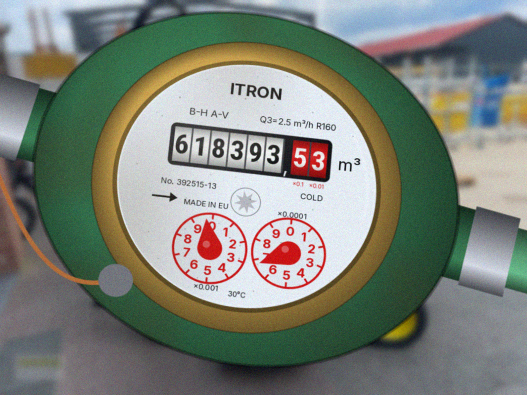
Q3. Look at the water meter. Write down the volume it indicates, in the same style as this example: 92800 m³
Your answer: 618393.5296 m³
